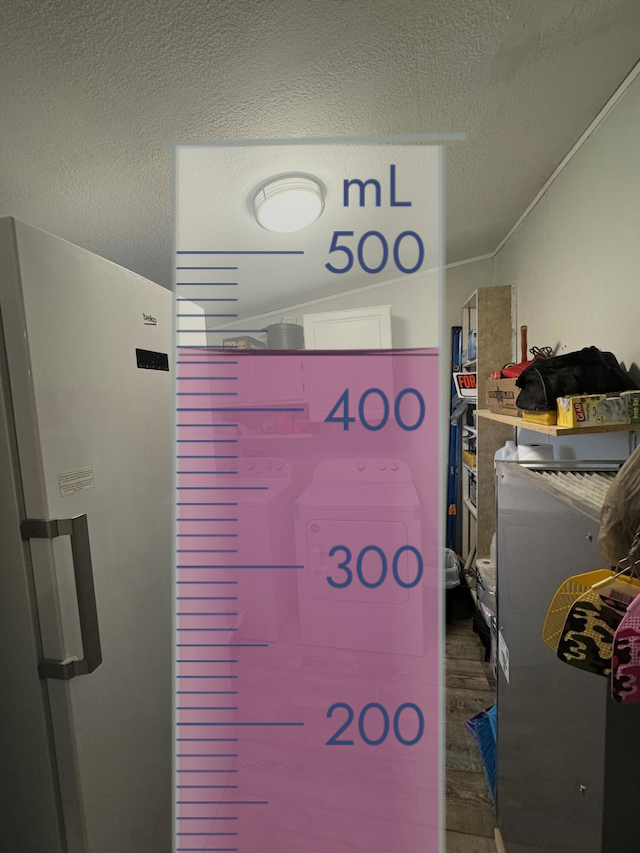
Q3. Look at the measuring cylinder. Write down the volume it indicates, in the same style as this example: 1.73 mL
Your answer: 435 mL
